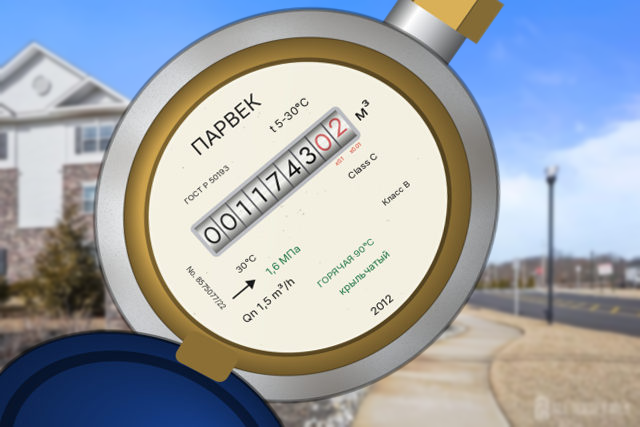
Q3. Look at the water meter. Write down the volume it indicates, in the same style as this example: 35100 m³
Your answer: 11743.02 m³
